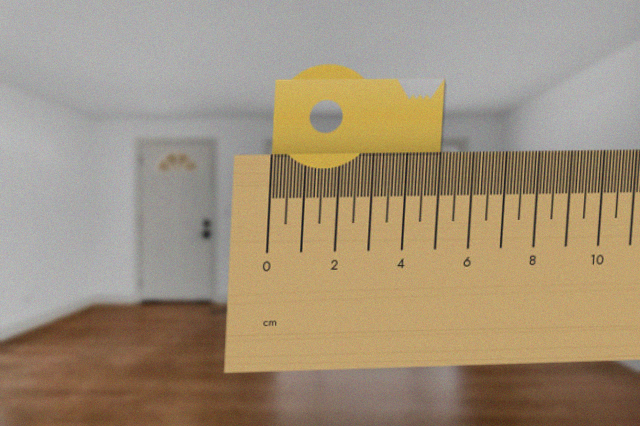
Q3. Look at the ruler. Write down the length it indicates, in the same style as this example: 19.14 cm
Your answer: 5 cm
